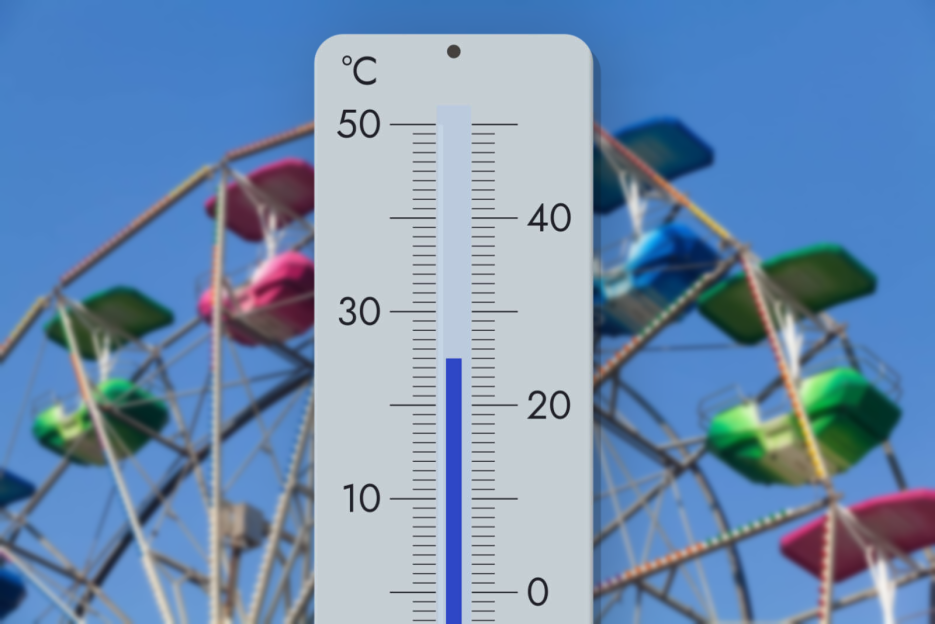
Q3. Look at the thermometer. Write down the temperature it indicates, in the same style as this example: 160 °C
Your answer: 25 °C
